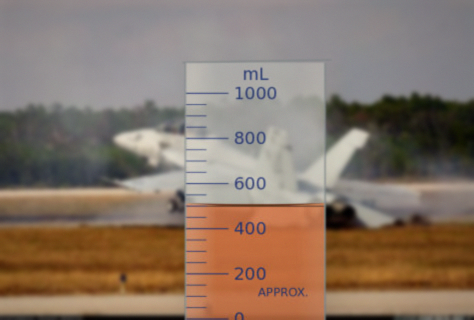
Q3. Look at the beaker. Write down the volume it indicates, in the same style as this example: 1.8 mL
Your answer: 500 mL
